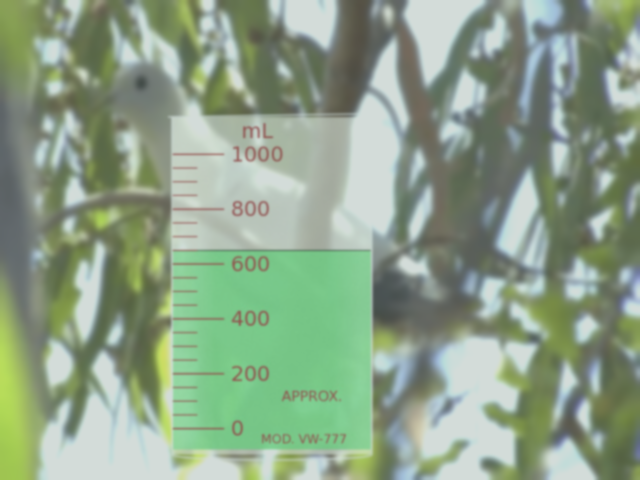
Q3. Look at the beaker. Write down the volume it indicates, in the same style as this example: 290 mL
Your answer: 650 mL
